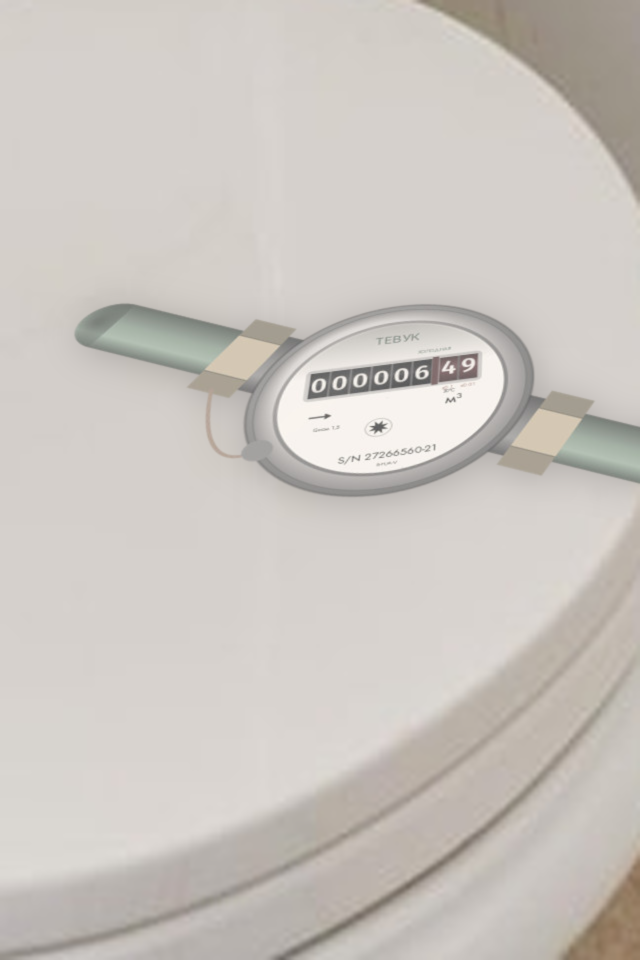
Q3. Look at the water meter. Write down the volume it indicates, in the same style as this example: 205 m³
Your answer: 6.49 m³
